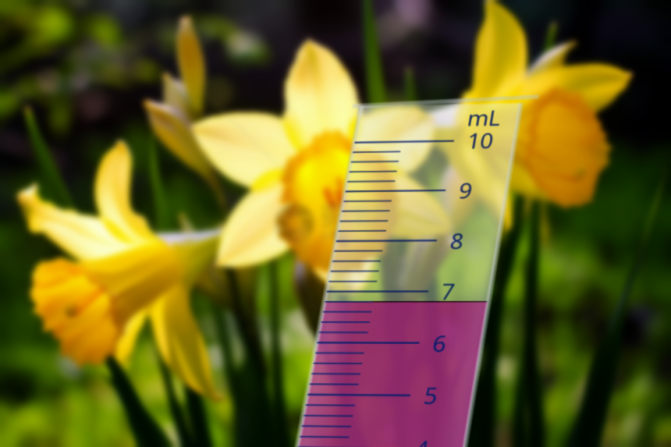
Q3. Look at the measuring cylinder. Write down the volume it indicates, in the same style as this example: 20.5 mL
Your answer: 6.8 mL
